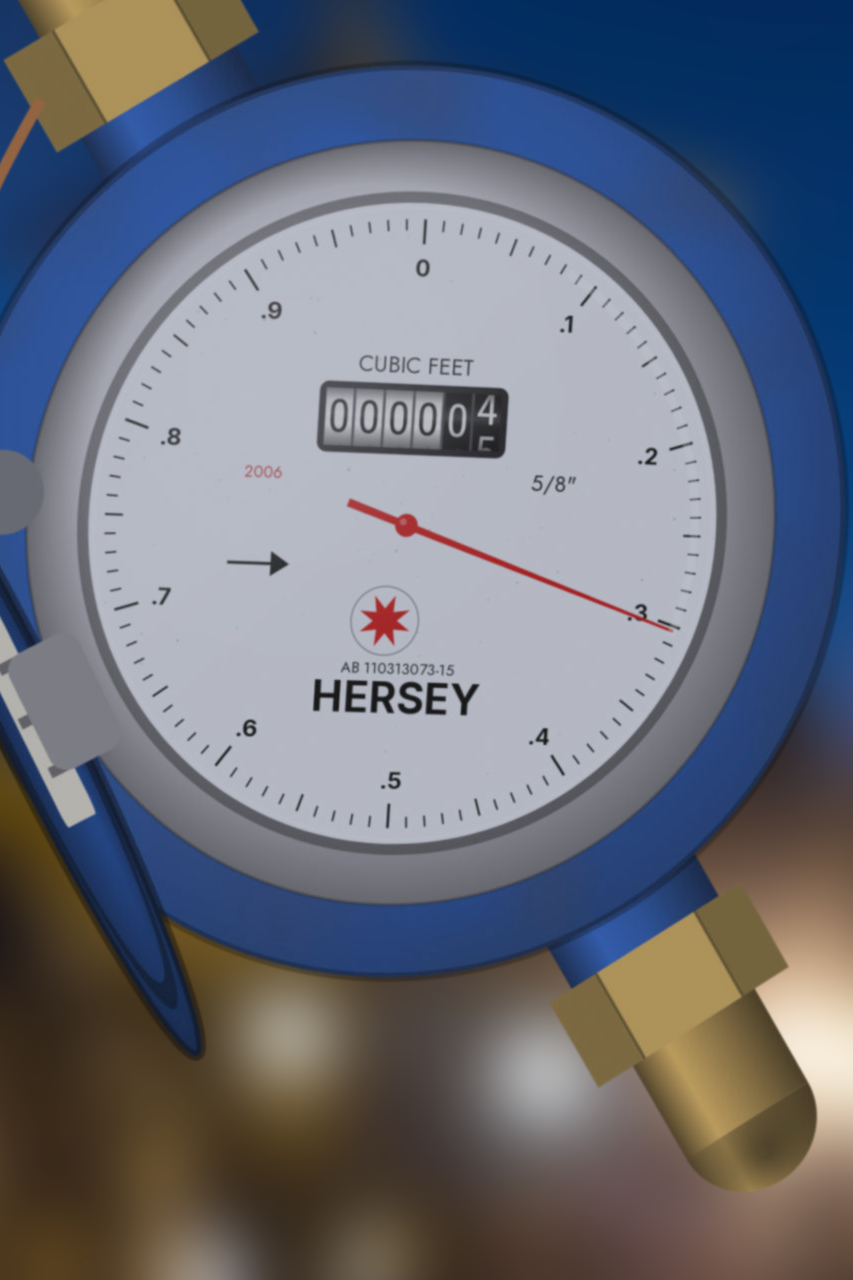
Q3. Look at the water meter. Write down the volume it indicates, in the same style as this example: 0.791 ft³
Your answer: 4.30 ft³
